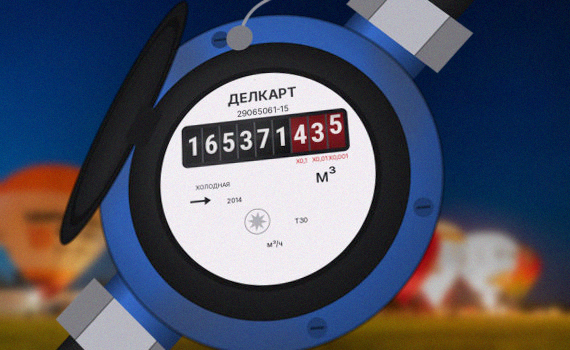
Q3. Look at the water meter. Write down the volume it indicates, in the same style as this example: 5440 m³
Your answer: 165371.435 m³
